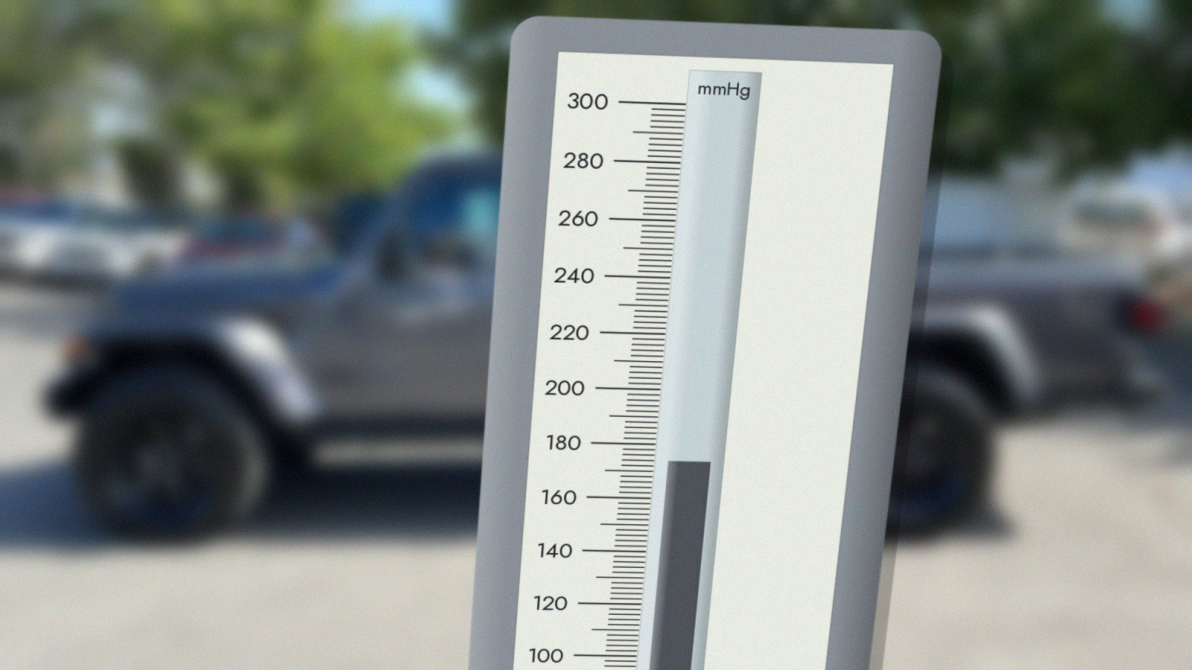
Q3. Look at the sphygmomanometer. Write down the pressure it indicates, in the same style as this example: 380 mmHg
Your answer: 174 mmHg
